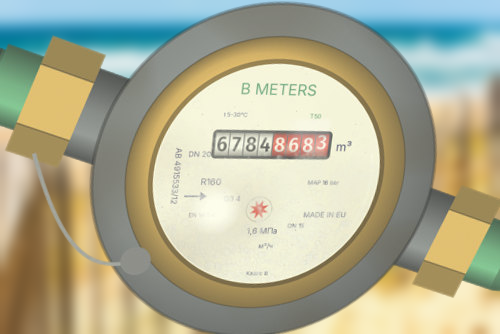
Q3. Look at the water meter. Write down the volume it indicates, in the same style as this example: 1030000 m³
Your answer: 6784.8683 m³
